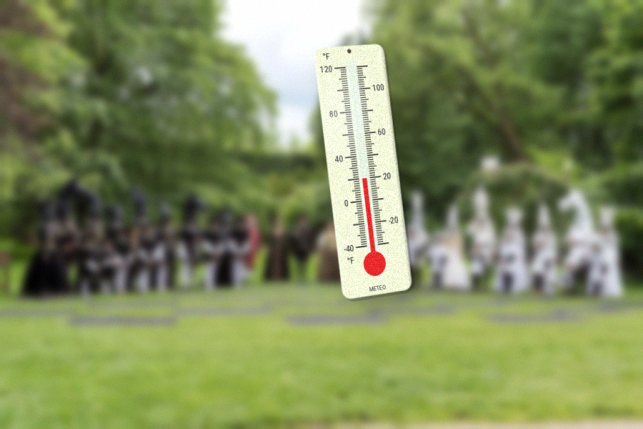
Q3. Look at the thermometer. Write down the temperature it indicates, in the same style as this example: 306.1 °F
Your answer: 20 °F
